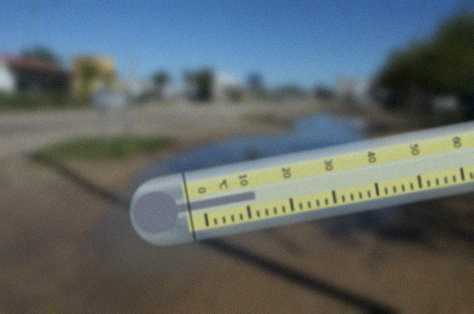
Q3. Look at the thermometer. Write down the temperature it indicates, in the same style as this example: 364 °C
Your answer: 12 °C
